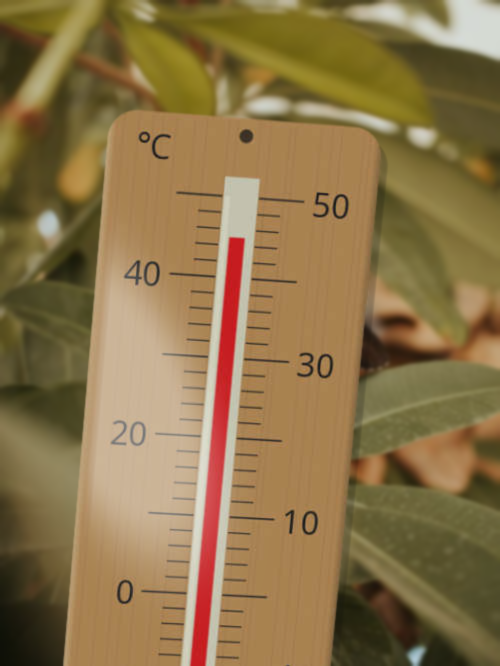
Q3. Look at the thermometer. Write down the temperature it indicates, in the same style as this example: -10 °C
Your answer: 45 °C
